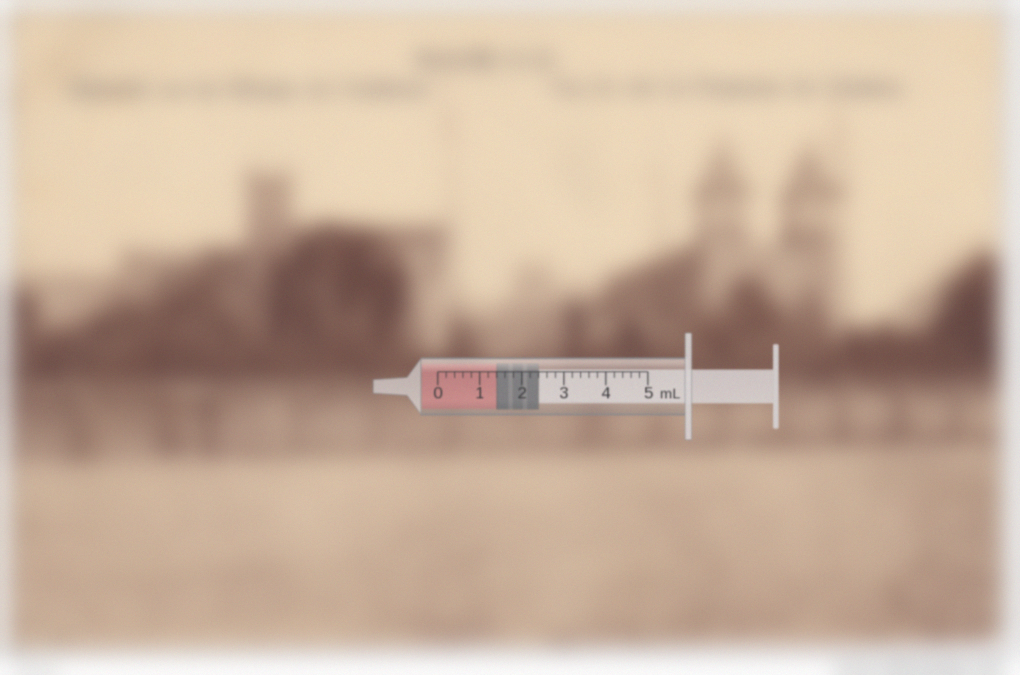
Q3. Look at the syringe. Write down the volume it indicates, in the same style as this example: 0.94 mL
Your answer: 1.4 mL
